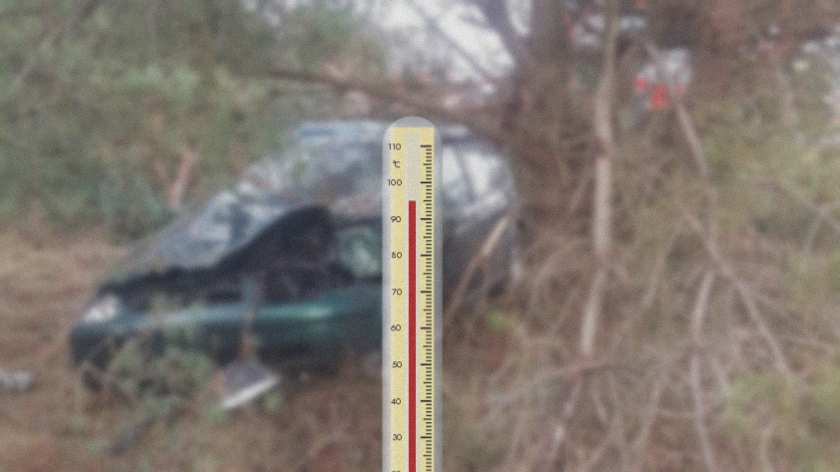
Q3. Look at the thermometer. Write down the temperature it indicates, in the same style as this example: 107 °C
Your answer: 95 °C
